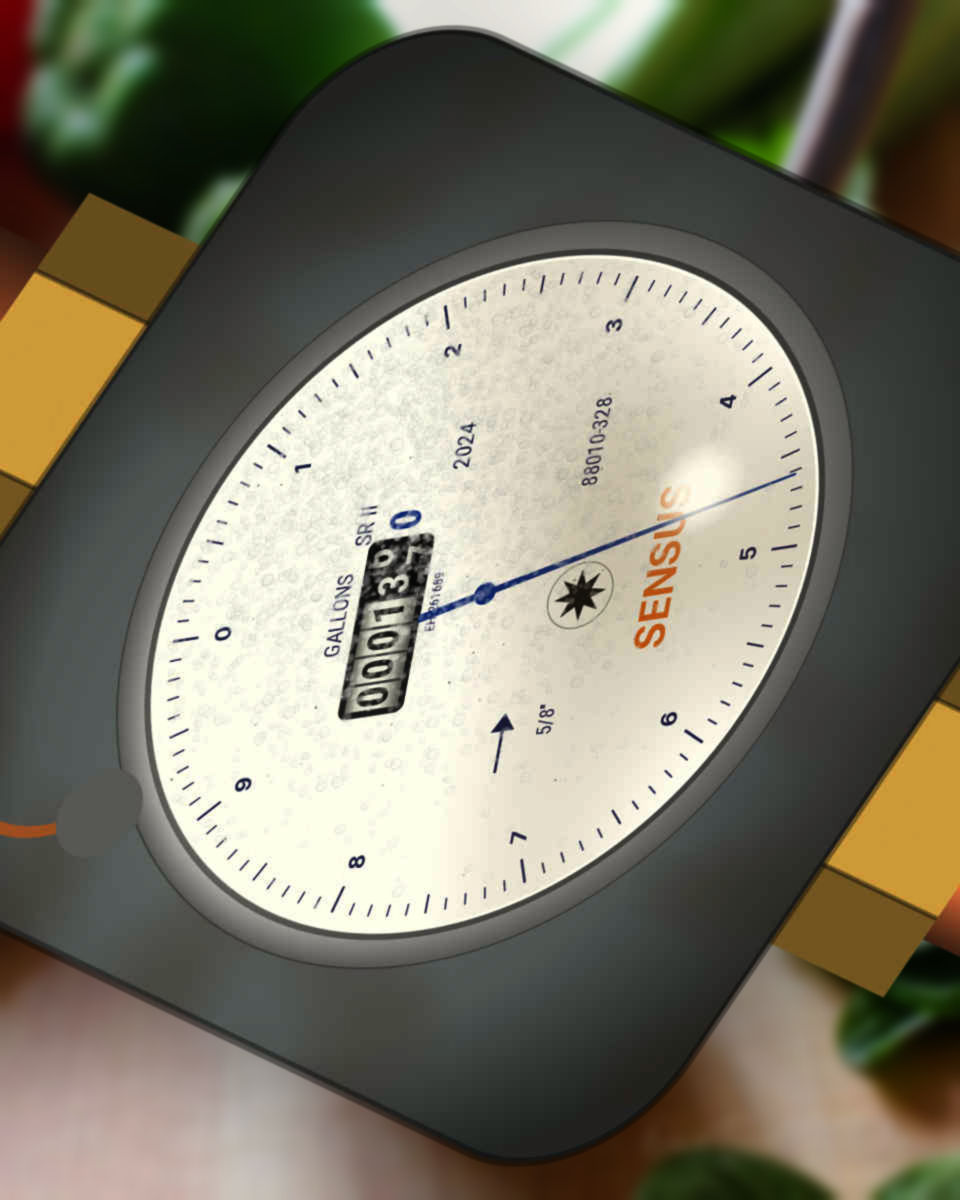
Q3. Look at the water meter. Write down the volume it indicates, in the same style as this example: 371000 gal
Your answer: 1364.6 gal
